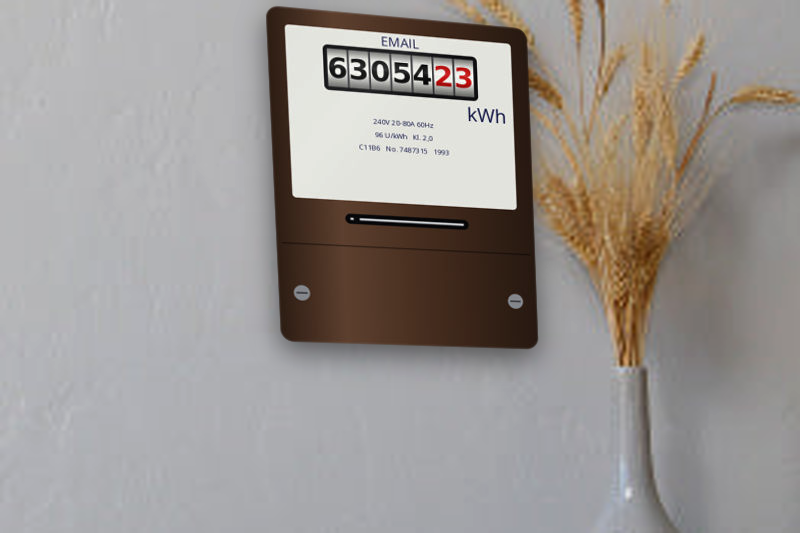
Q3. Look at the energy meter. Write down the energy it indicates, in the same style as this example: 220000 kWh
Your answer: 63054.23 kWh
